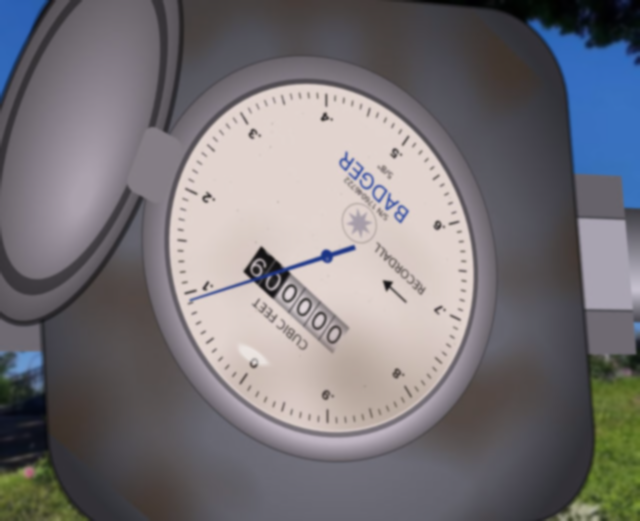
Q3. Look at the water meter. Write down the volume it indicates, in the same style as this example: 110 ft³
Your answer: 9.09 ft³
